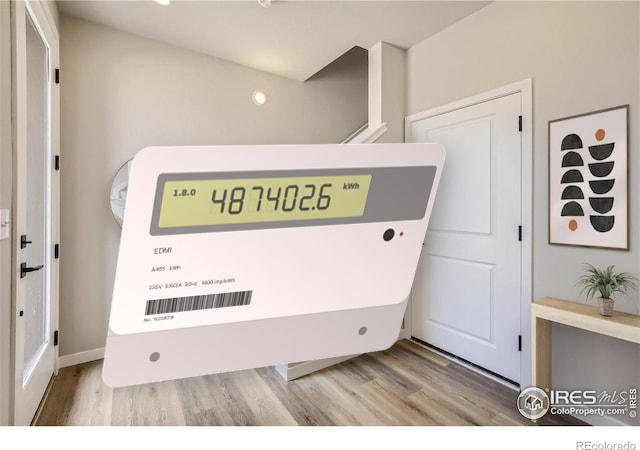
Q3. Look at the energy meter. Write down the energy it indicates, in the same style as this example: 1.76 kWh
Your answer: 487402.6 kWh
